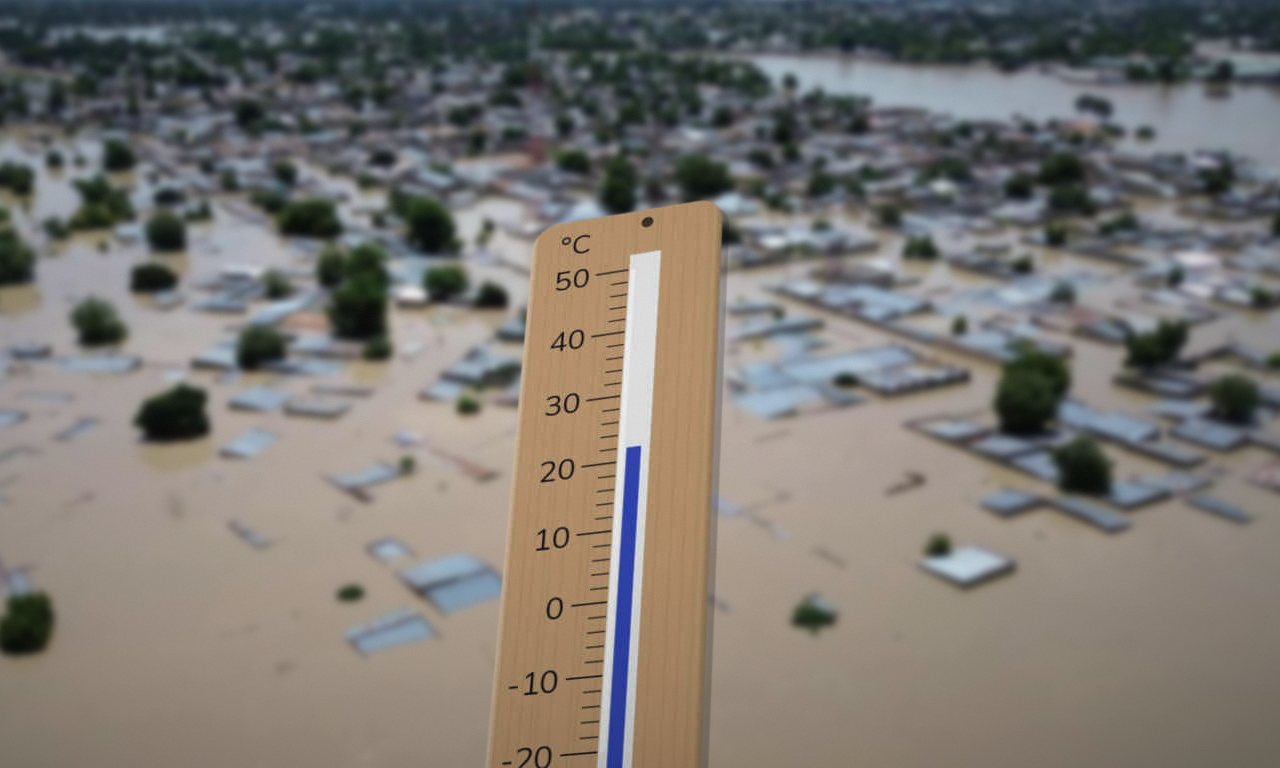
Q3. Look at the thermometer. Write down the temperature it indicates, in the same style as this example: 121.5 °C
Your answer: 22 °C
